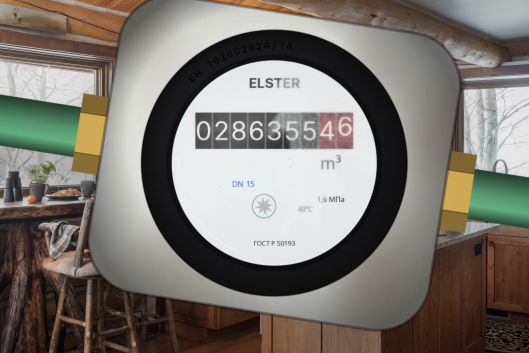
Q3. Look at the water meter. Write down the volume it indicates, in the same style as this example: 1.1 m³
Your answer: 286355.46 m³
